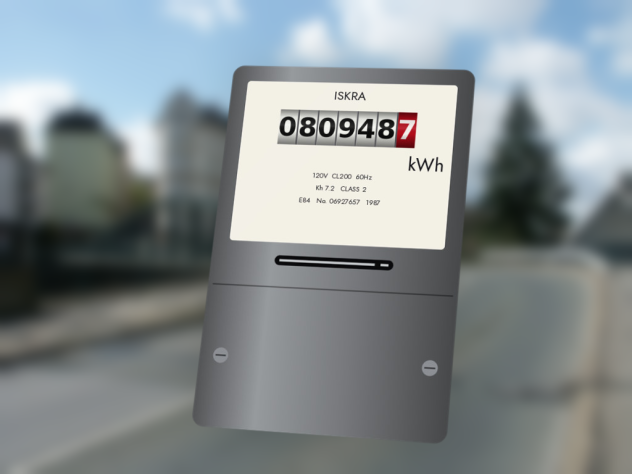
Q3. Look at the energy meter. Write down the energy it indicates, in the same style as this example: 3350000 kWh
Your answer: 80948.7 kWh
